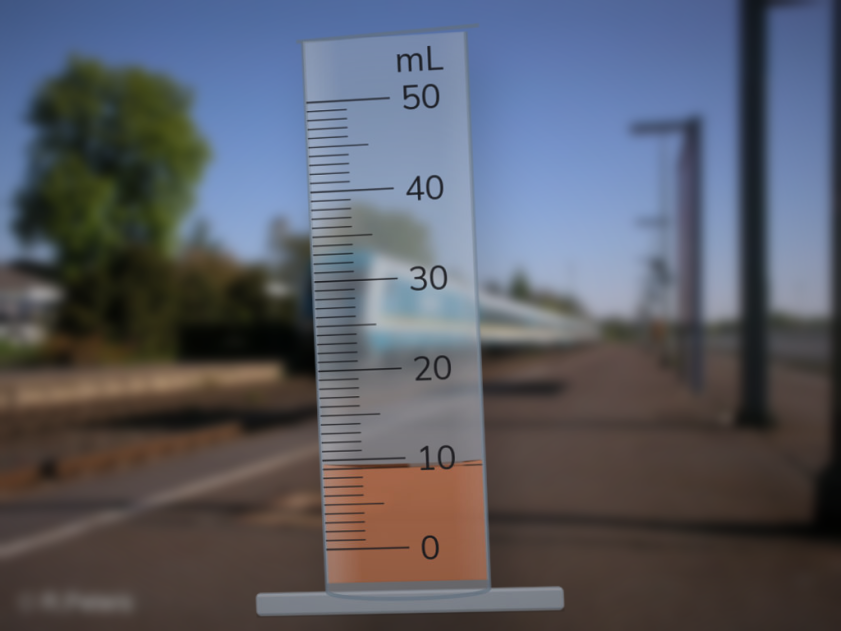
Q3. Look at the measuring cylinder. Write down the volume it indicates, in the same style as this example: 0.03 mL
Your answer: 9 mL
